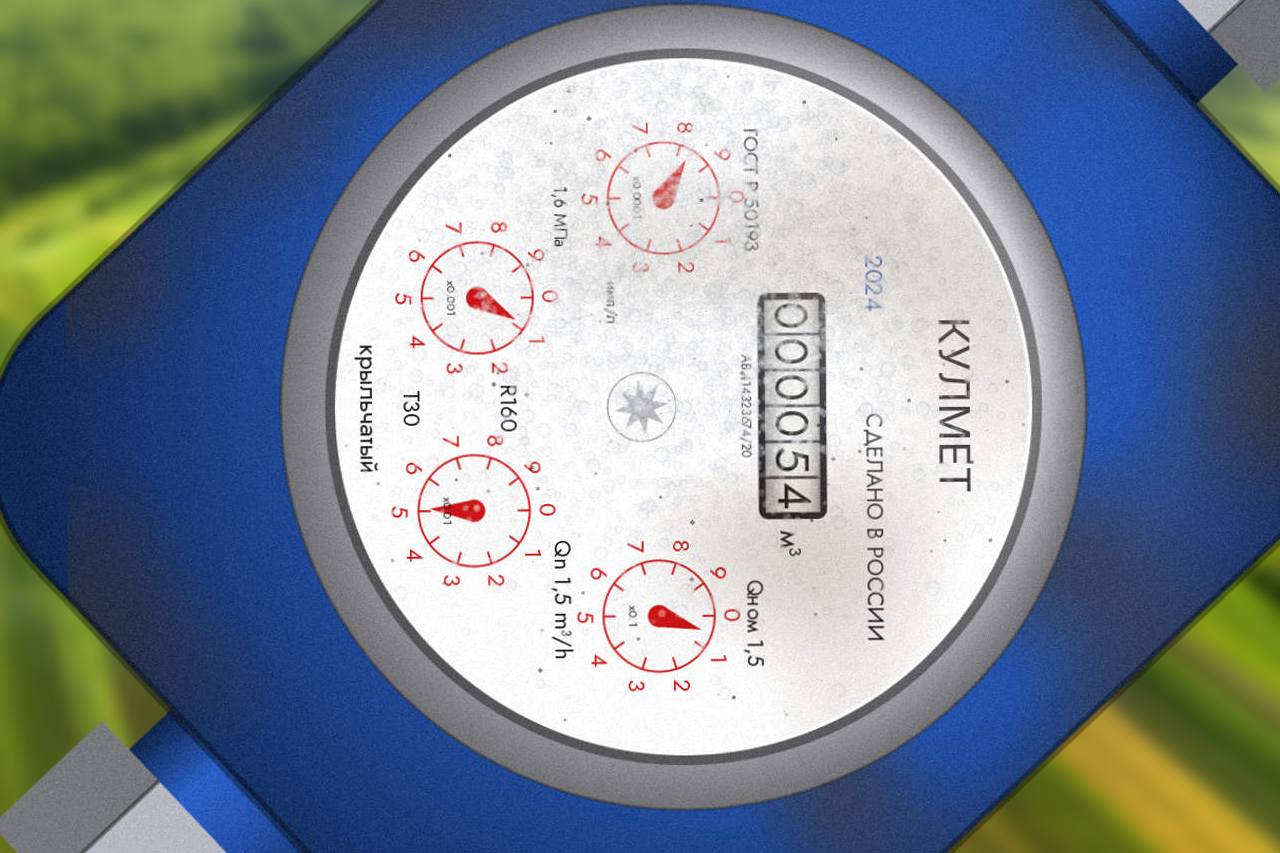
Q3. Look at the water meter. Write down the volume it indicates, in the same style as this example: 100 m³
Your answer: 54.0508 m³
